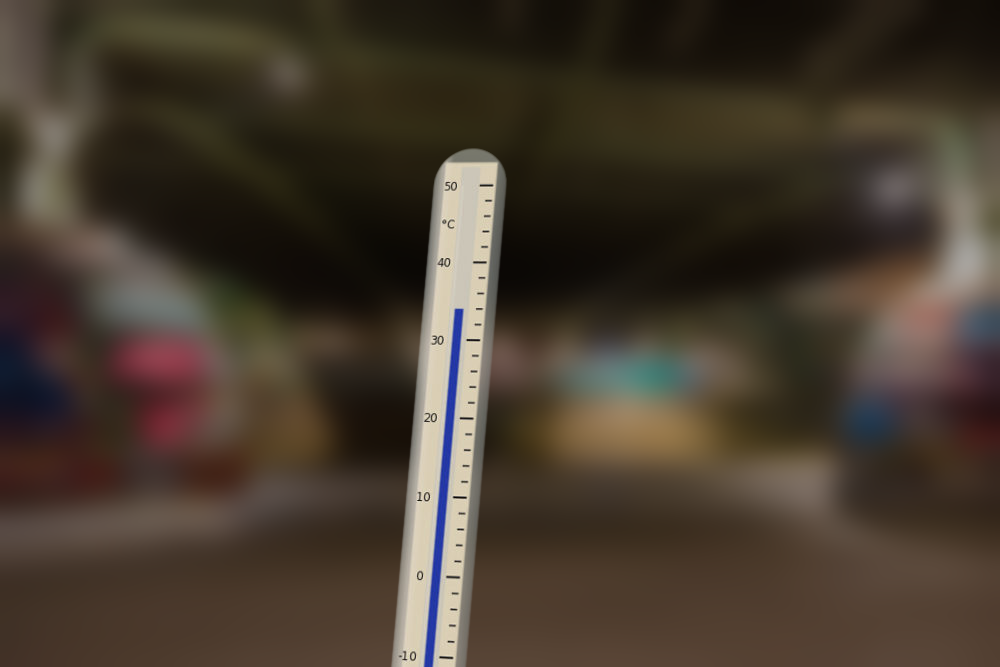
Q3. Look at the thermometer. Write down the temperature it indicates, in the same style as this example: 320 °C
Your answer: 34 °C
